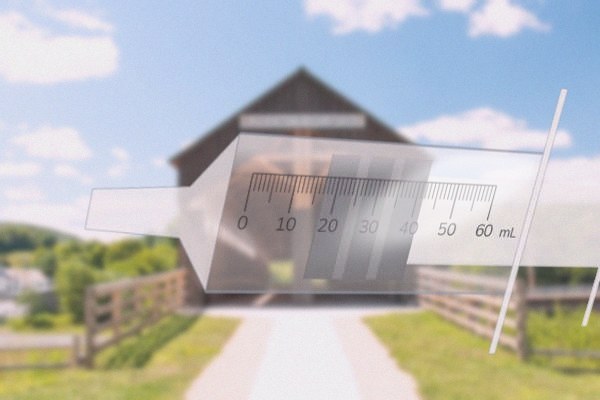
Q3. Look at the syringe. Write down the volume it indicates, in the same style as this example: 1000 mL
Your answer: 17 mL
